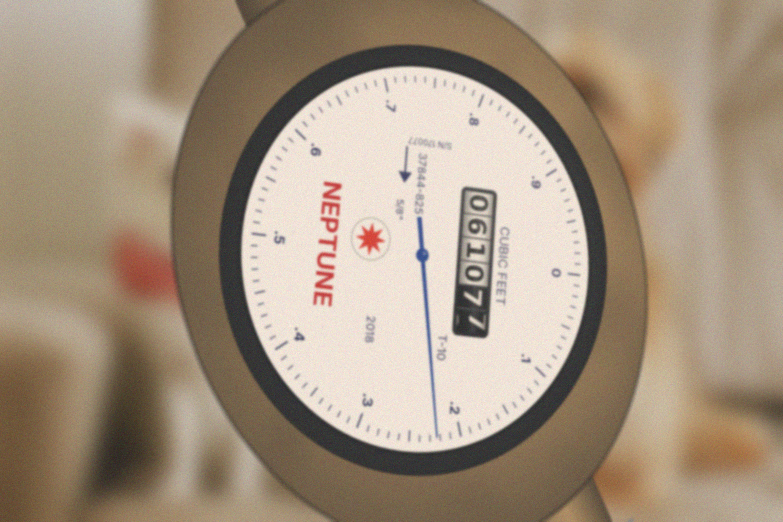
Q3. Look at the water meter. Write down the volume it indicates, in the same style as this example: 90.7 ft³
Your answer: 61077.22 ft³
